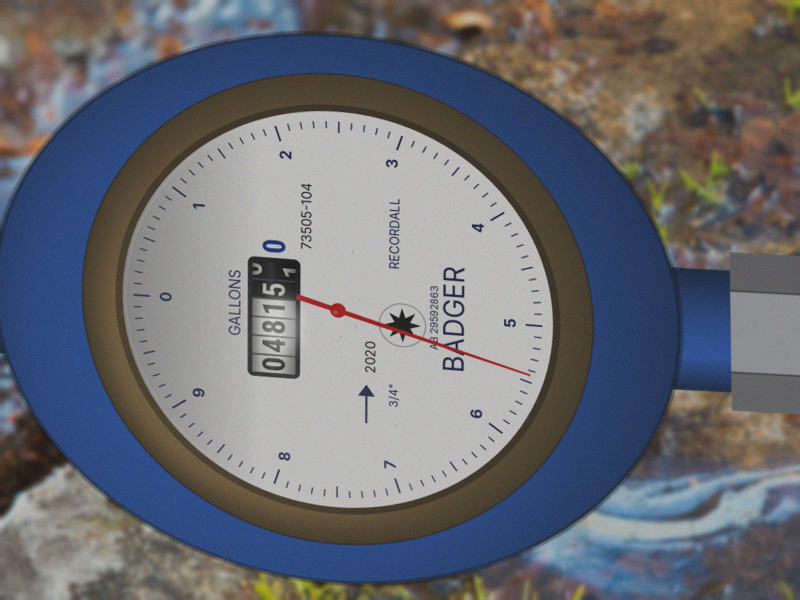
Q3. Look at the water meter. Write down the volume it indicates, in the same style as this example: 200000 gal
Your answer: 481505.4 gal
